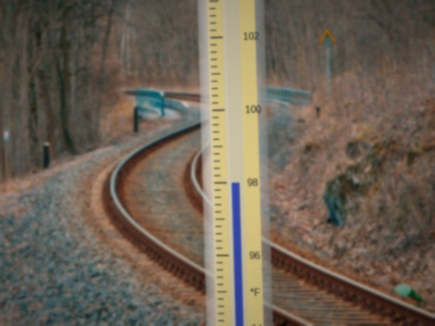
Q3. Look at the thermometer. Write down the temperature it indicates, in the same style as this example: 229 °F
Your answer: 98 °F
